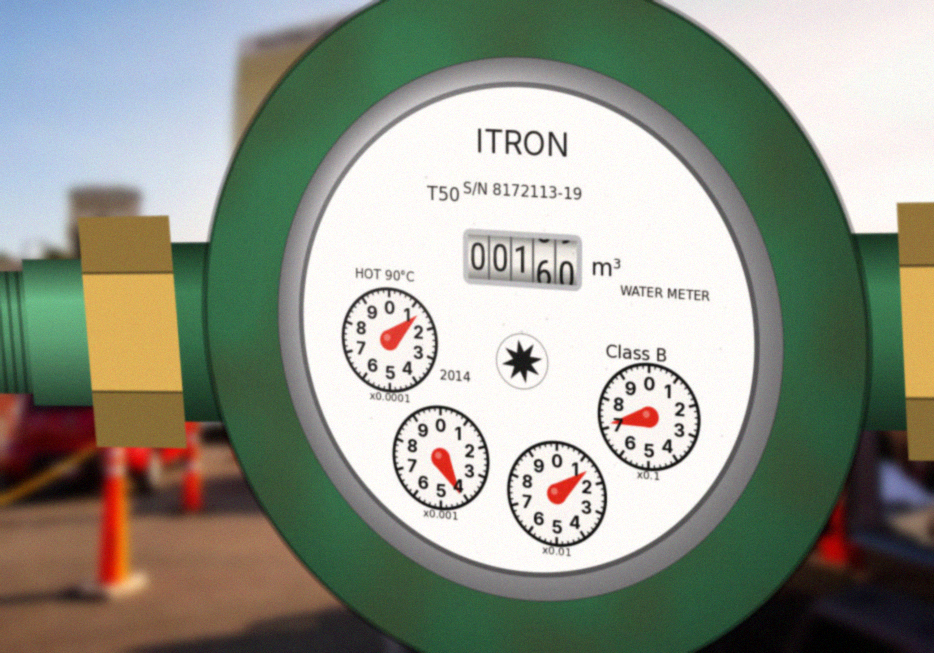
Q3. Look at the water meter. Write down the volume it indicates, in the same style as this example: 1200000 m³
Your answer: 159.7141 m³
